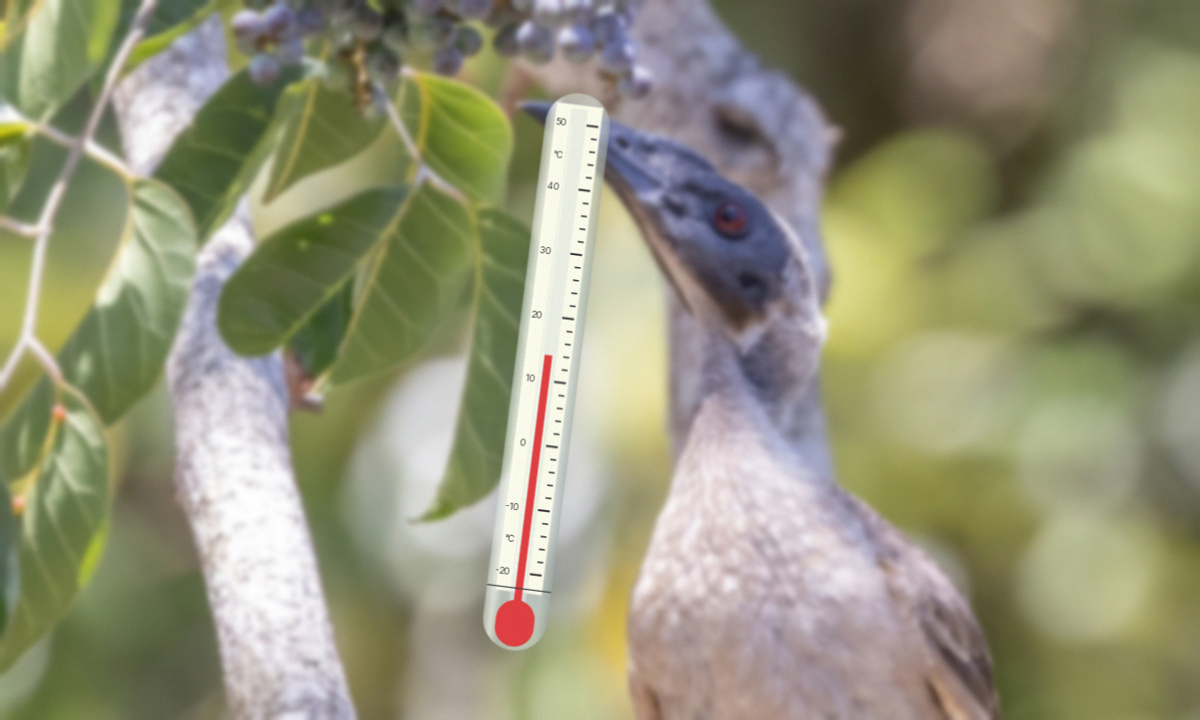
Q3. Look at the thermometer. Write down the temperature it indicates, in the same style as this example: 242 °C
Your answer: 14 °C
